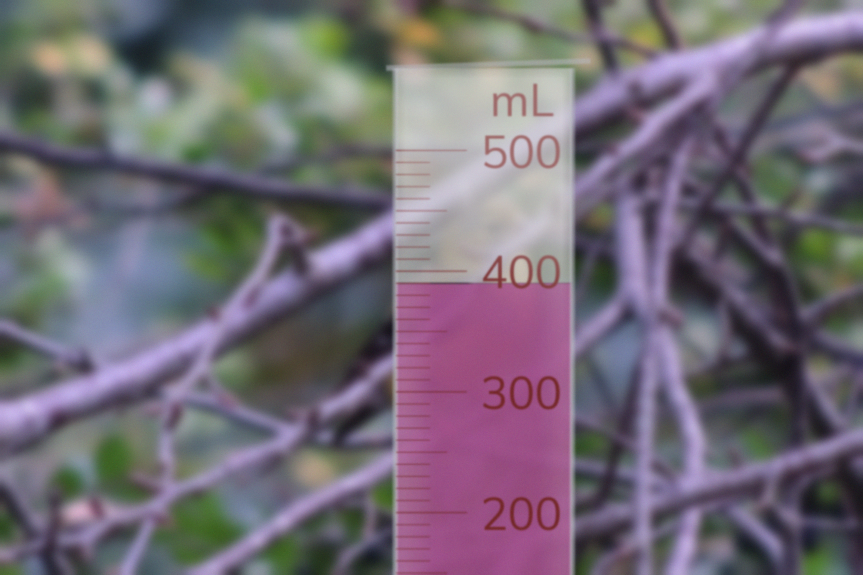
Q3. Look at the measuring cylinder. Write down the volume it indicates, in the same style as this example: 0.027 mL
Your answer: 390 mL
